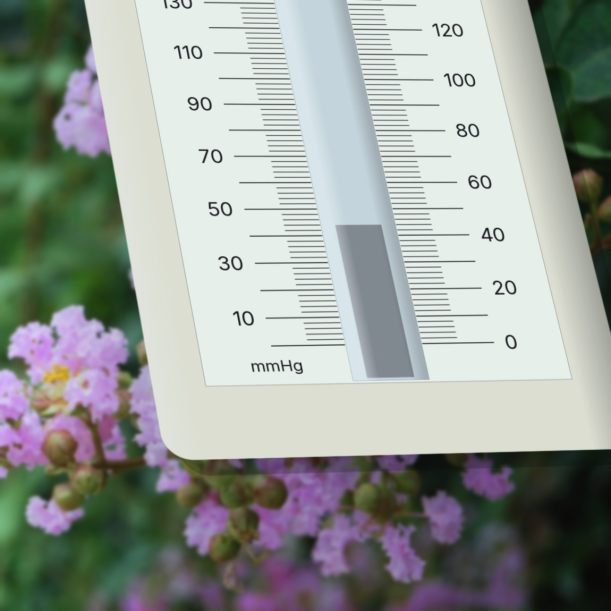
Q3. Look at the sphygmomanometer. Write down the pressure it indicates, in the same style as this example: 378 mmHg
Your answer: 44 mmHg
